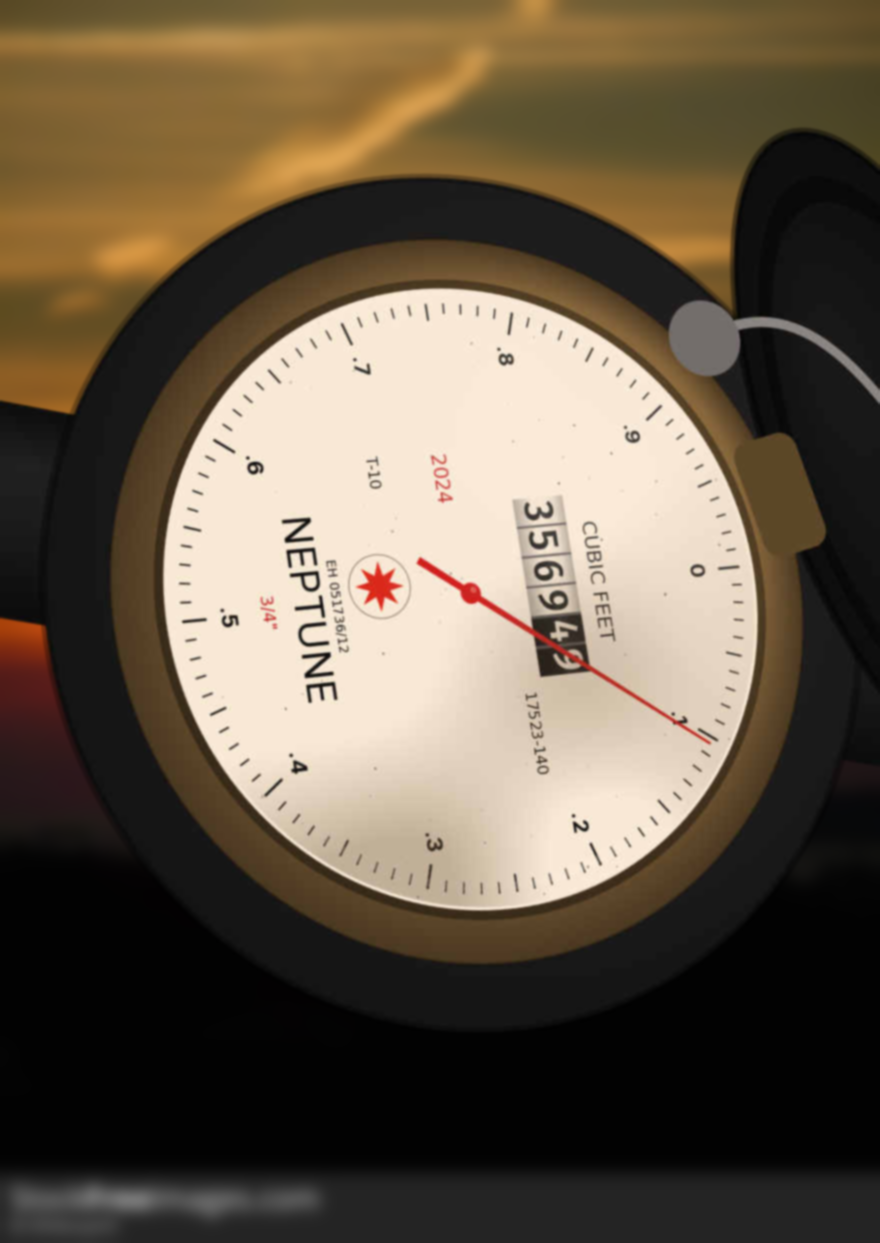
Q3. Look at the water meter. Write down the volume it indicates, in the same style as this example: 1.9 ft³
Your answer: 356949.10 ft³
